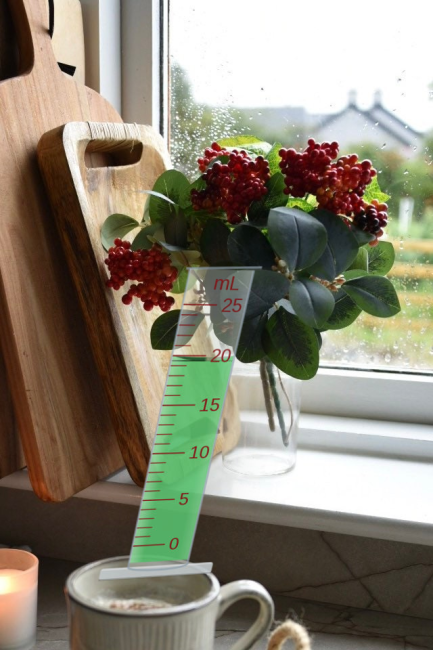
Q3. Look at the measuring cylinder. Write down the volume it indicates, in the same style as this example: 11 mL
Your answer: 19.5 mL
